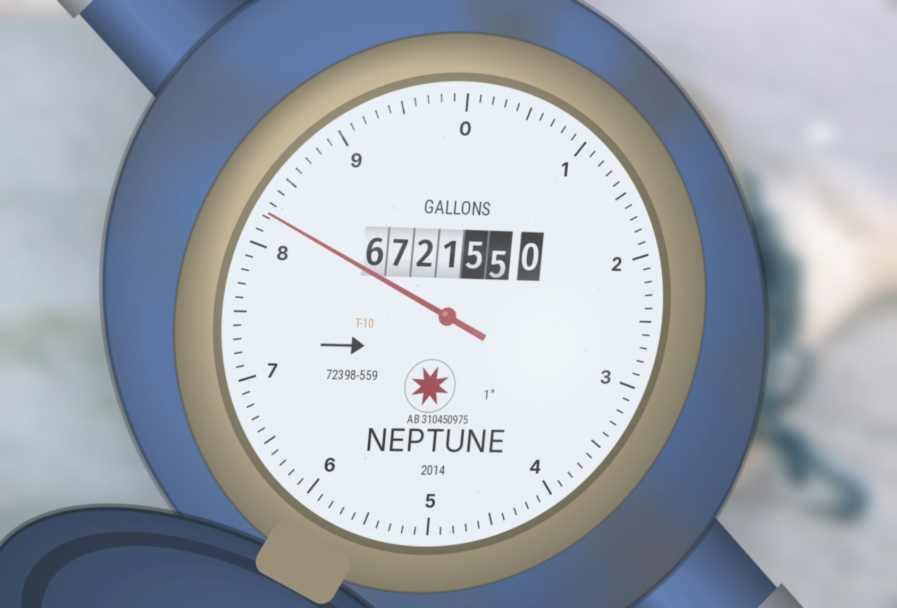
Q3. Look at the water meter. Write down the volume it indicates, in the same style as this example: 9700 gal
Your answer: 6721548.2 gal
